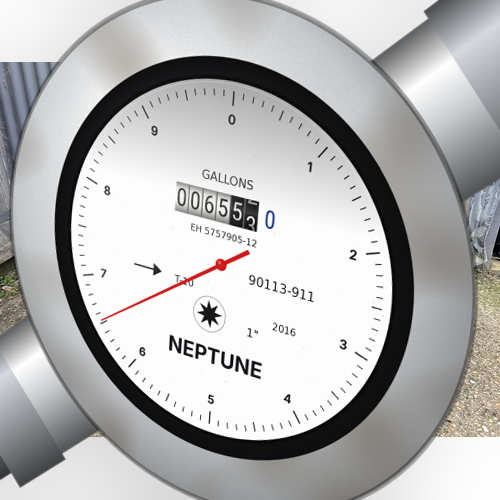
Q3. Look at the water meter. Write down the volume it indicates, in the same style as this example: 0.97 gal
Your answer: 65526.5 gal
